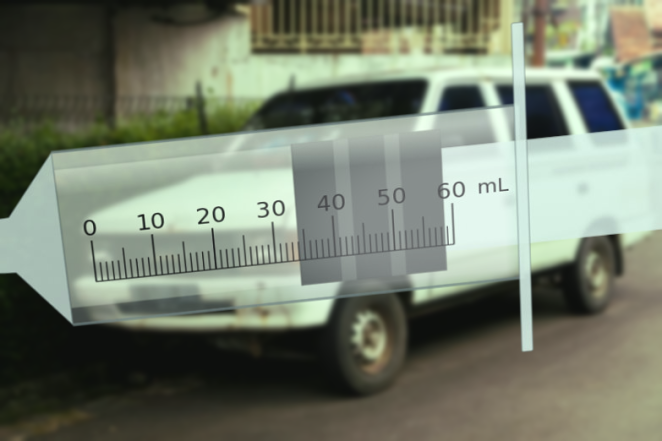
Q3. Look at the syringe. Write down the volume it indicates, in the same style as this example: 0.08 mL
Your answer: 34 mL
